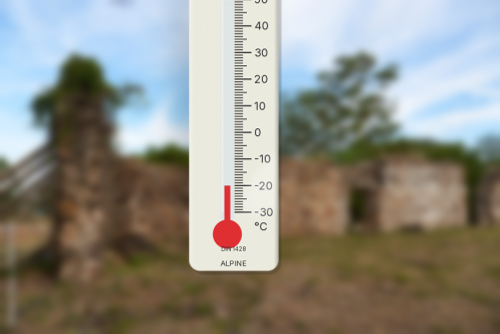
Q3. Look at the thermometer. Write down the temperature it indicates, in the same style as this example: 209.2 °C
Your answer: -20 °C
